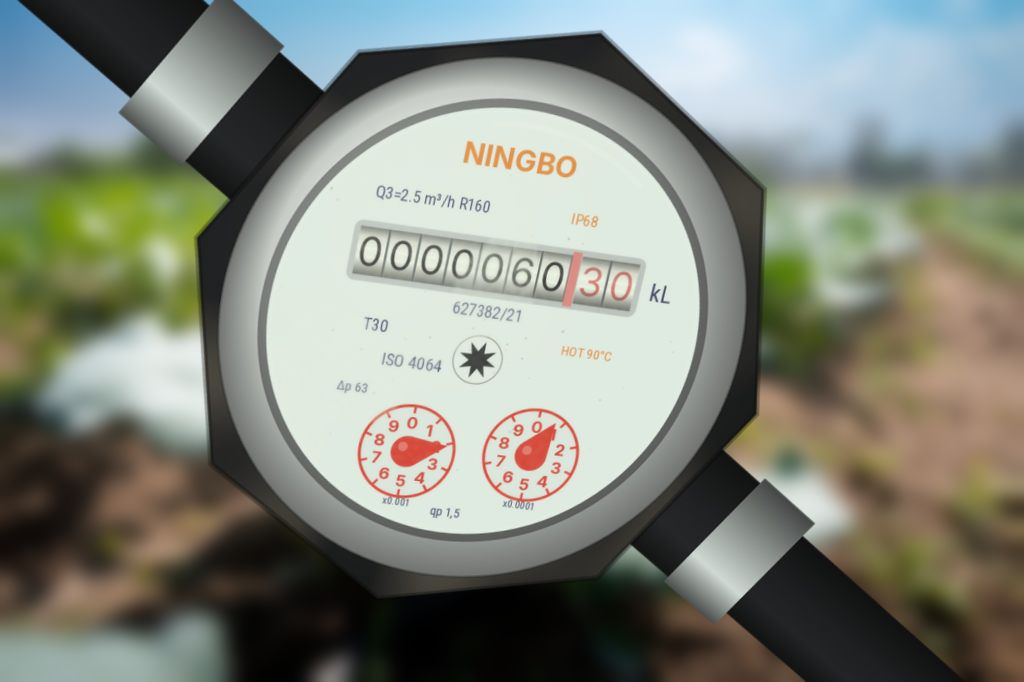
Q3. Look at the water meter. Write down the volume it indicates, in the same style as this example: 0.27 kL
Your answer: 60.3020 kL
